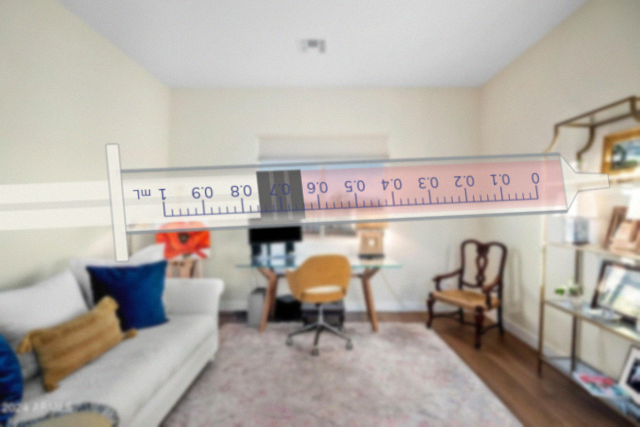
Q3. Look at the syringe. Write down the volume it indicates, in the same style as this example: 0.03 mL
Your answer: 0.64 mL
